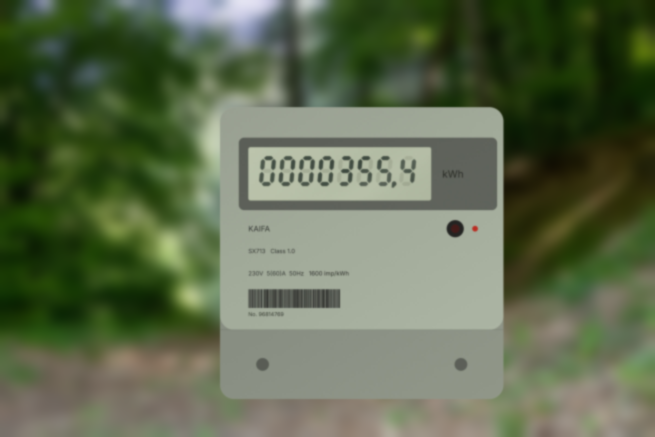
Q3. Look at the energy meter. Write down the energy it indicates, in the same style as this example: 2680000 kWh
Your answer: 355.4 kWh
